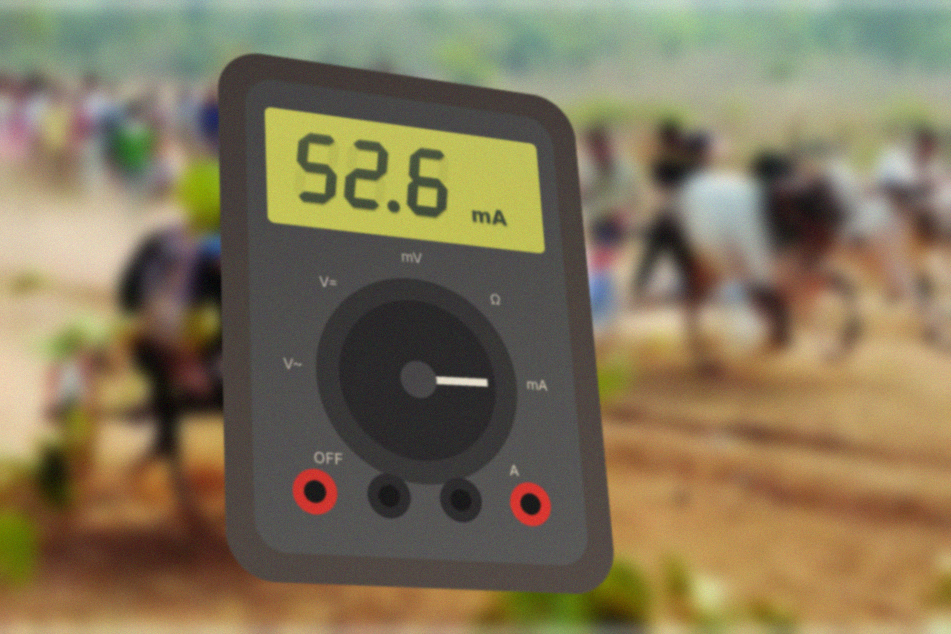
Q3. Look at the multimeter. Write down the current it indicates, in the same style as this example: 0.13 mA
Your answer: 52.6 mA
